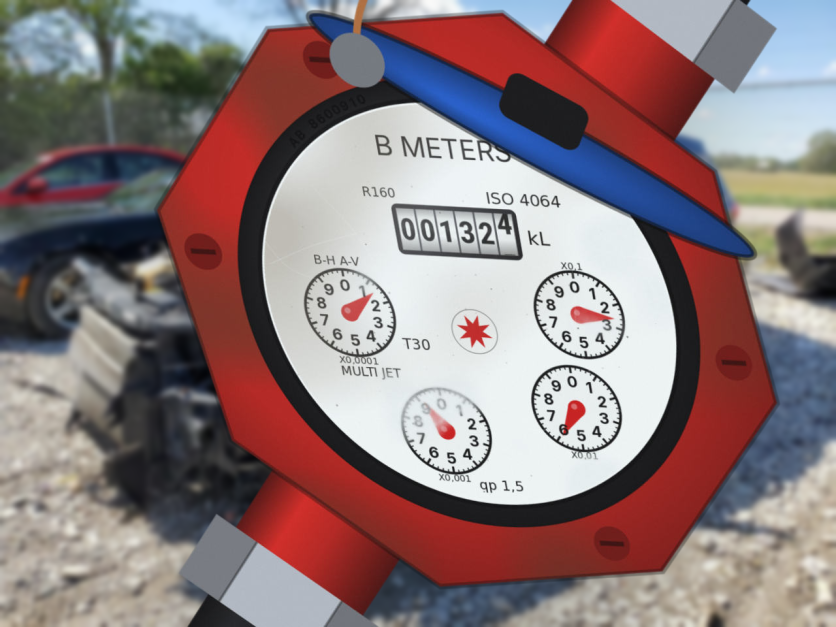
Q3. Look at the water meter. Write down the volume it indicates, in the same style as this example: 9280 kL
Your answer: 1324.2591 kL
